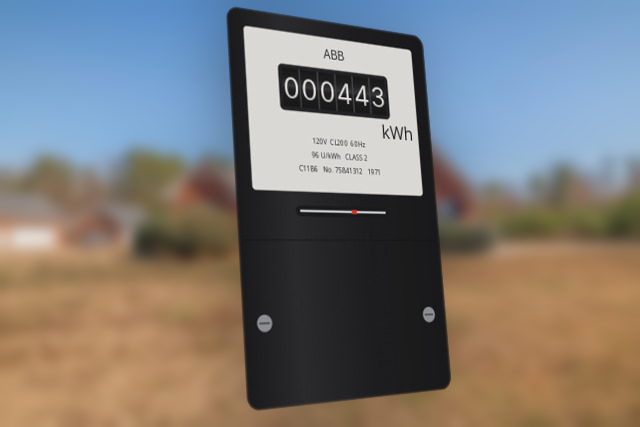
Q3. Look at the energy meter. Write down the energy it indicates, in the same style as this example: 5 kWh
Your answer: 443 kWh
